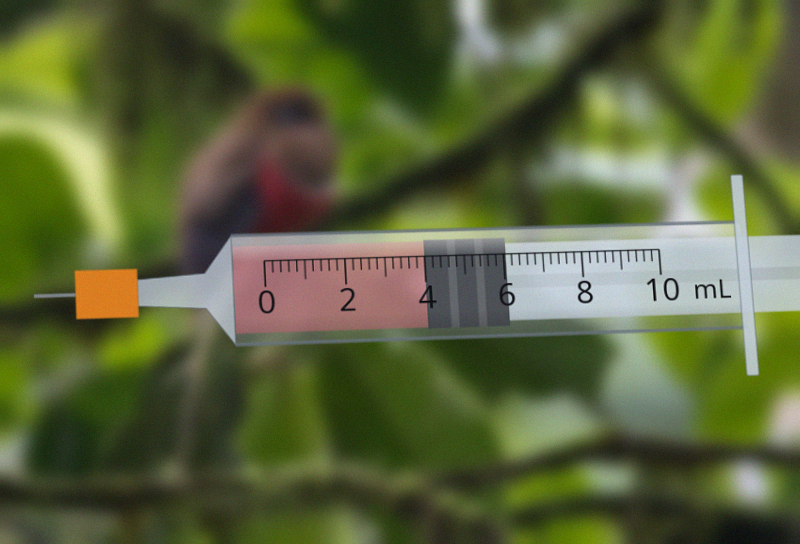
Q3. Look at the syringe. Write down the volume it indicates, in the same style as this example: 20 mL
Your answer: 4 mL
